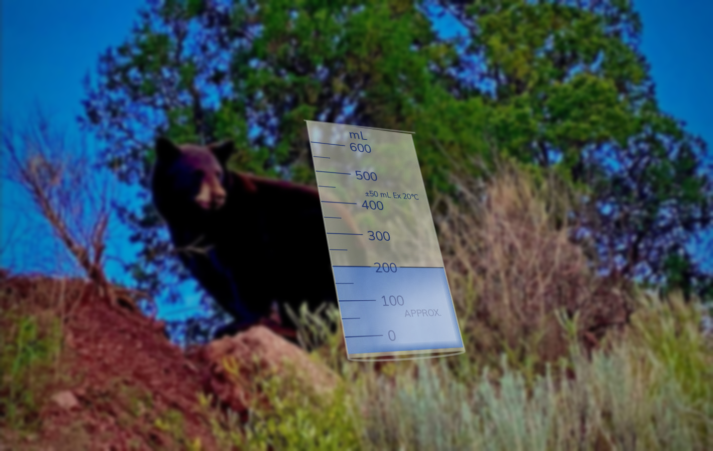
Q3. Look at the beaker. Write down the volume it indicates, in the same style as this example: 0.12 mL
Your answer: 200 mL
